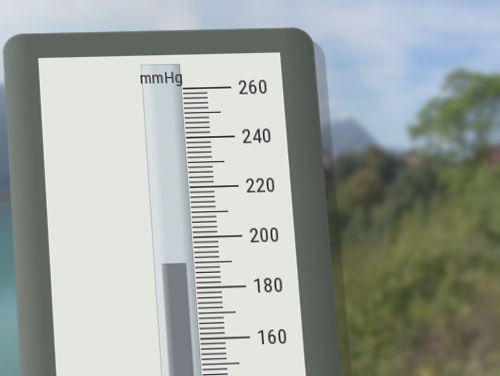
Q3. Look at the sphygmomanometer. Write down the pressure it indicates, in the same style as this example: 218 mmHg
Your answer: 190 mmHg
